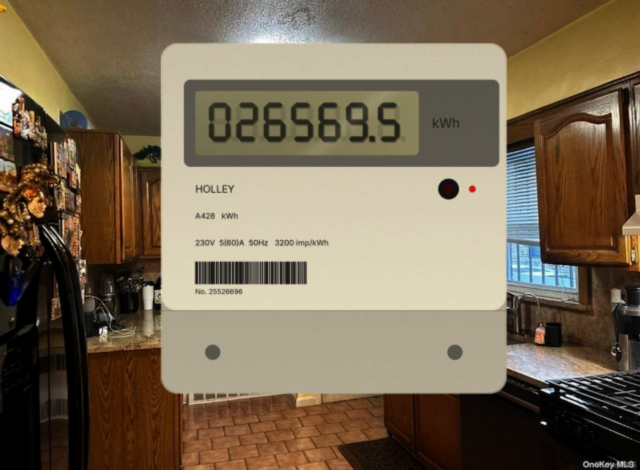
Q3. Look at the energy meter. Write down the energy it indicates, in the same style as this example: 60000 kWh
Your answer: 26569.5 kWh
